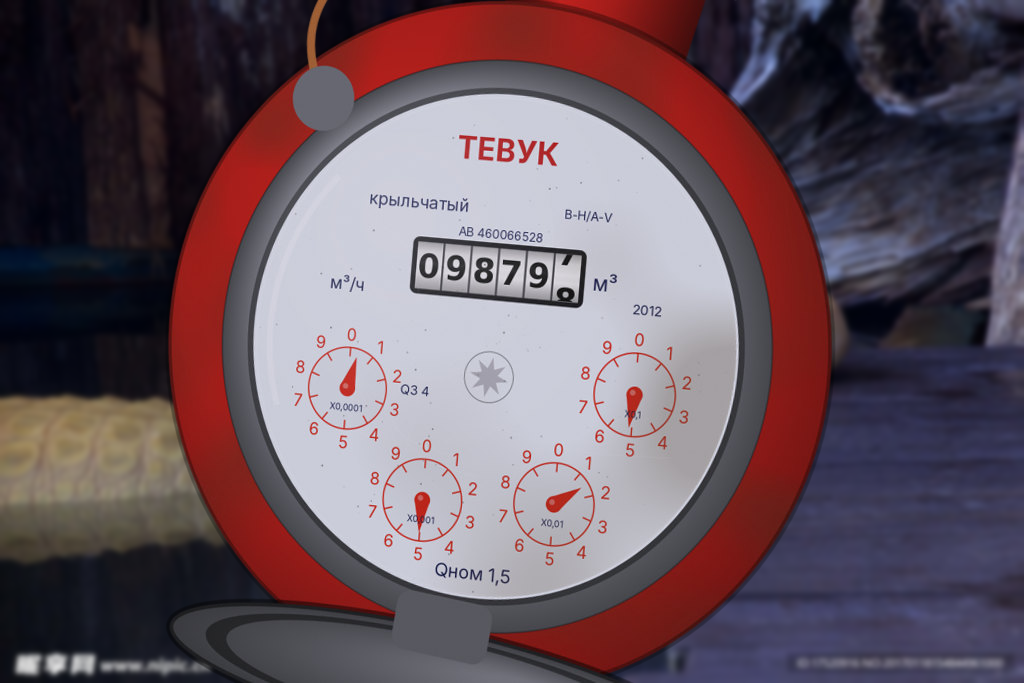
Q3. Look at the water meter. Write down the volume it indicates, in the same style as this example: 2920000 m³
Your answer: 98797.5150 m³
